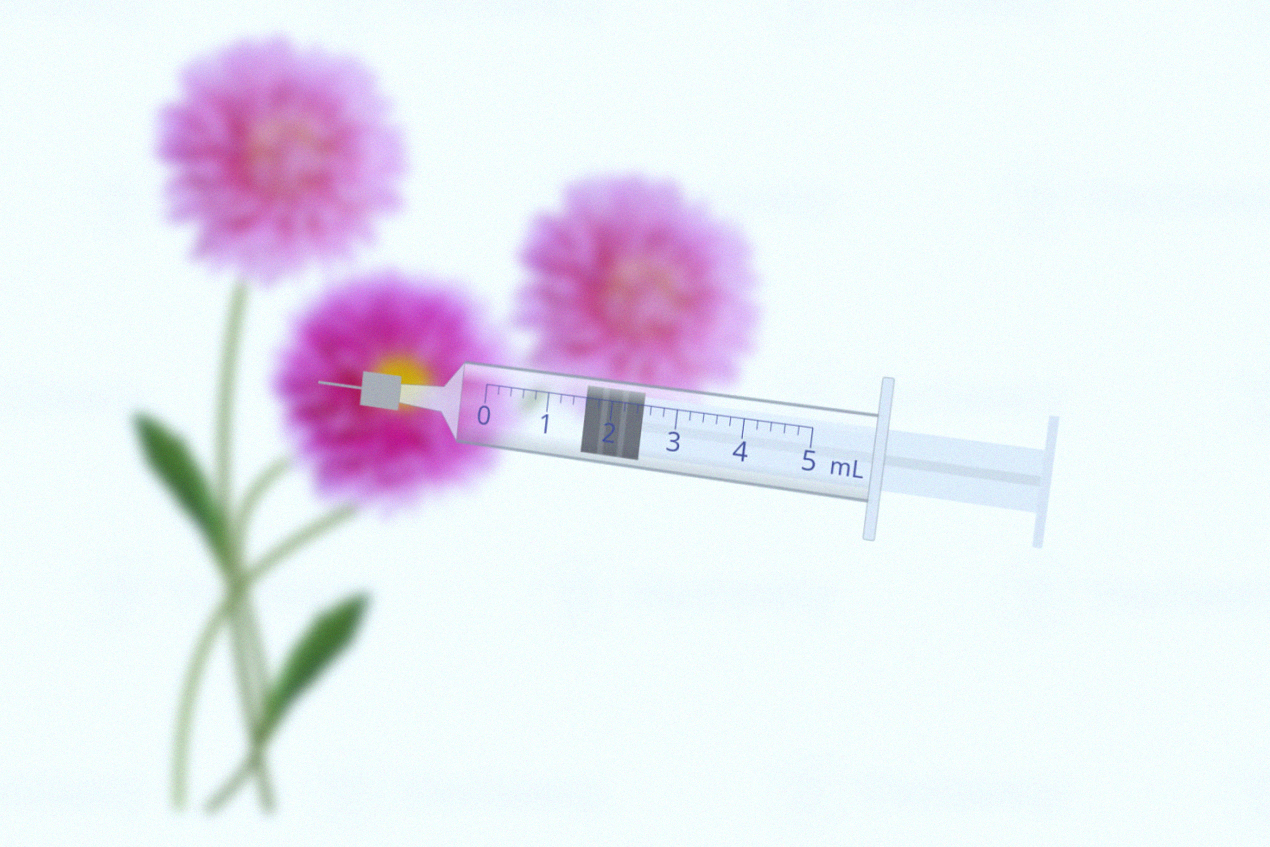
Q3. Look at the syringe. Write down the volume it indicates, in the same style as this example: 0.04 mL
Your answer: 1.6 mL
